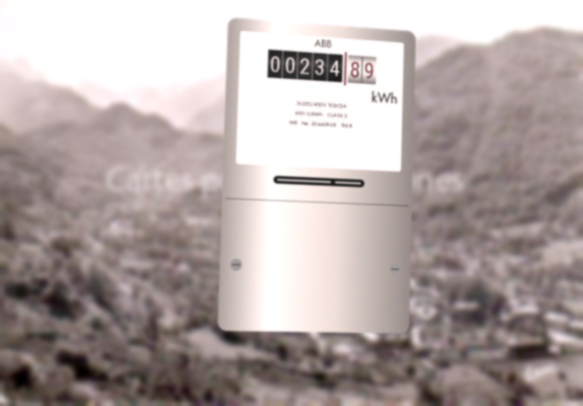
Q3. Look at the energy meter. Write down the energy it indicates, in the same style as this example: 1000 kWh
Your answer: 234.89 kWh
